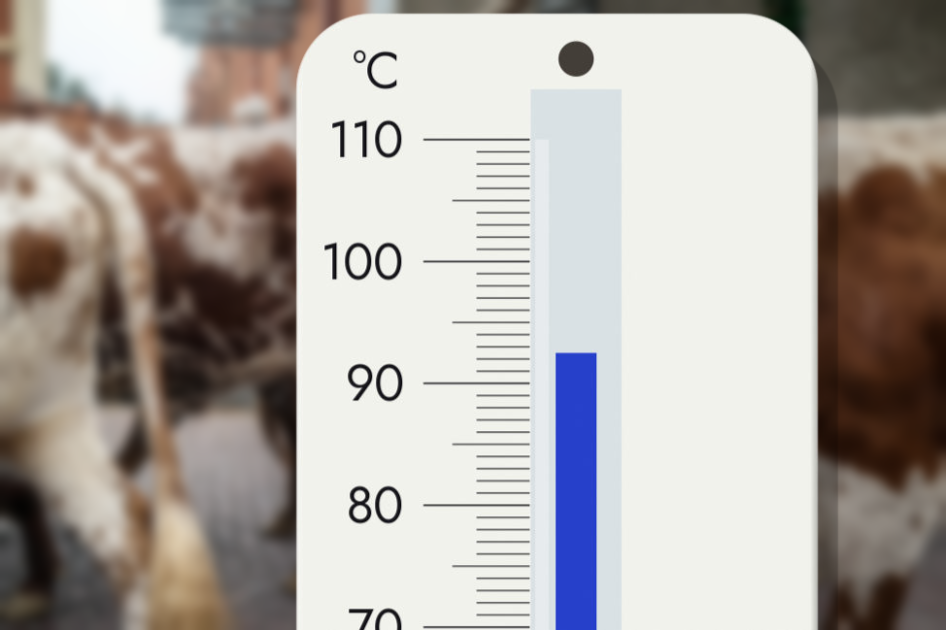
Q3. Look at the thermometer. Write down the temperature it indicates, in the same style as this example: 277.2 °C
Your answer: 92.5 °C
